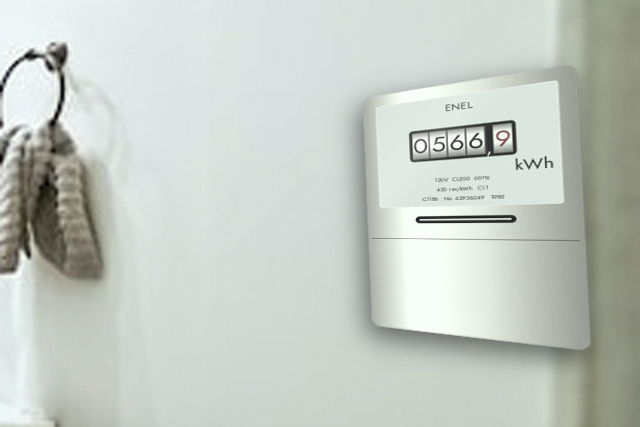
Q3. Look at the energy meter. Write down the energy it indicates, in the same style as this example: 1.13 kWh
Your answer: 566.9 kWh
